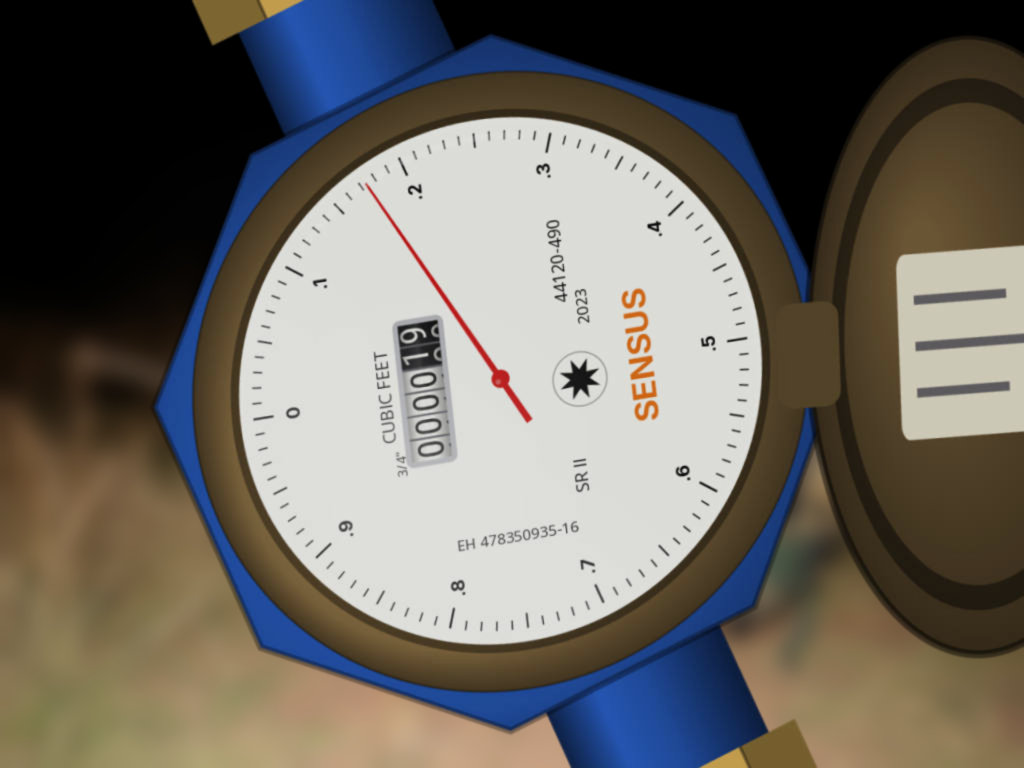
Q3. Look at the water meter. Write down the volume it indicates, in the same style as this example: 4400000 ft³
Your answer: 19.17 ft³
